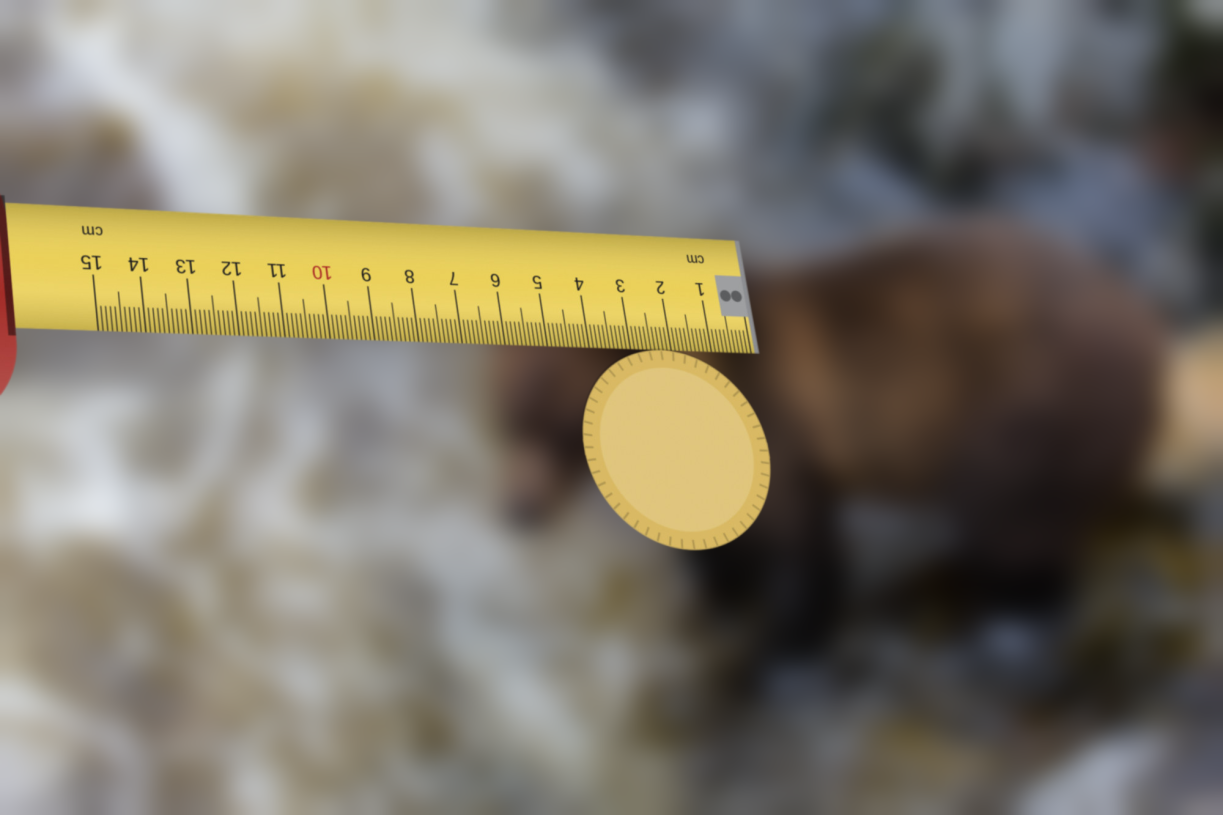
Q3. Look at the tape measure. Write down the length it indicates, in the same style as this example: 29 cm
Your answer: 4.5 cm
